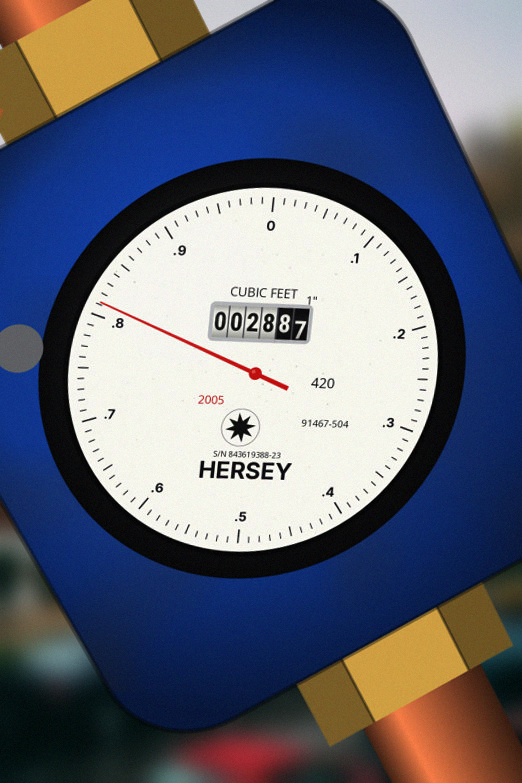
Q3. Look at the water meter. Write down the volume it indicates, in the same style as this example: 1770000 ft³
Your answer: 2886.81 ft³
